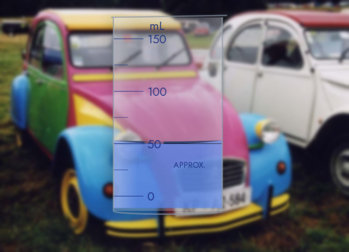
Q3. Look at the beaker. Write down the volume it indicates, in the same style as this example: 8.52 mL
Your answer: 50 mL
